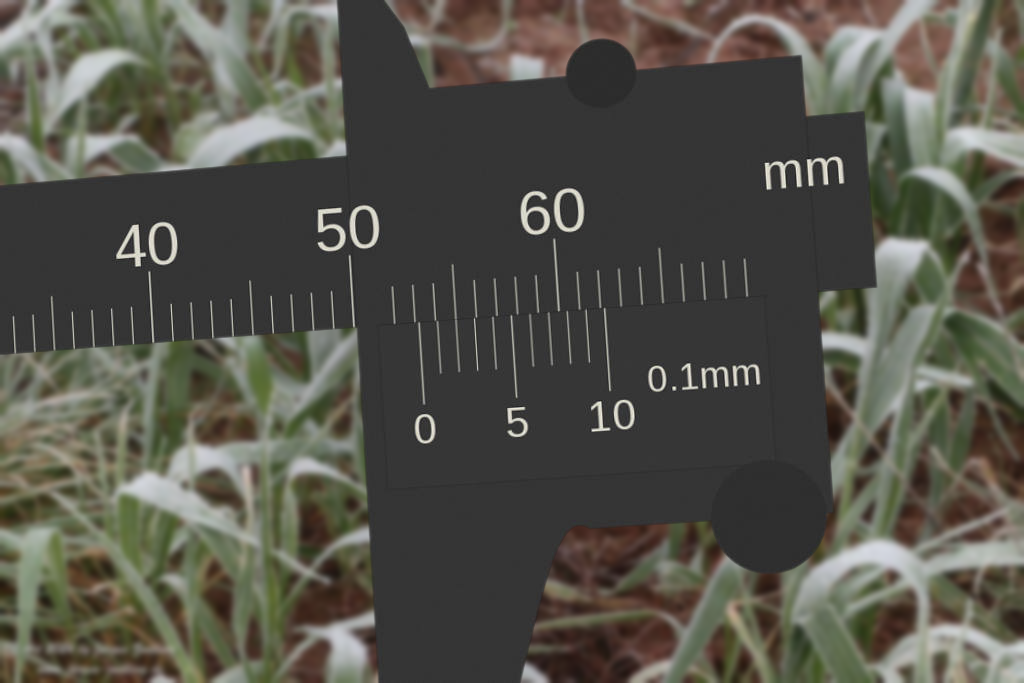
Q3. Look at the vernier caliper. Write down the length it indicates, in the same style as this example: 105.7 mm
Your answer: 53.2 mm
